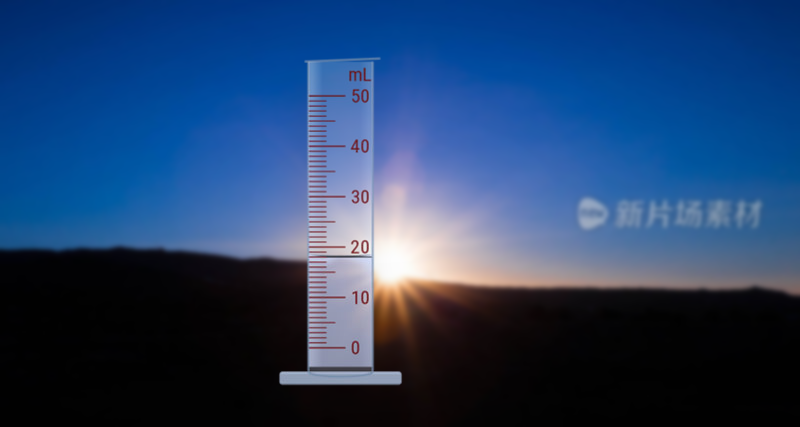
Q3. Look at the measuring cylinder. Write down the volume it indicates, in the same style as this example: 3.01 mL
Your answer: 18 mL
